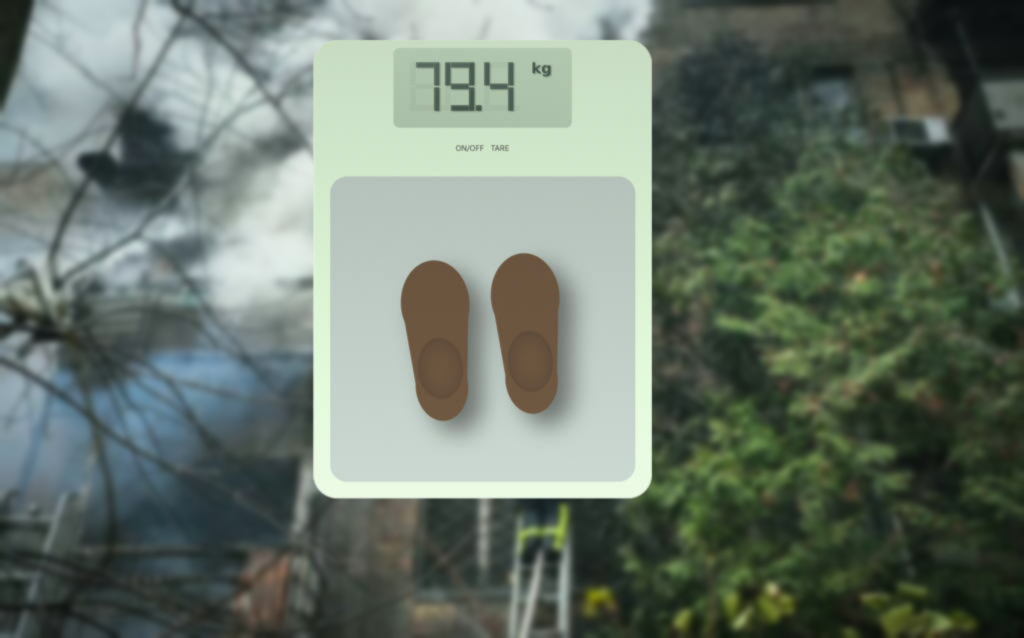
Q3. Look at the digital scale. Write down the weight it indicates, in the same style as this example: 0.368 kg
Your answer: 79.4 kg
